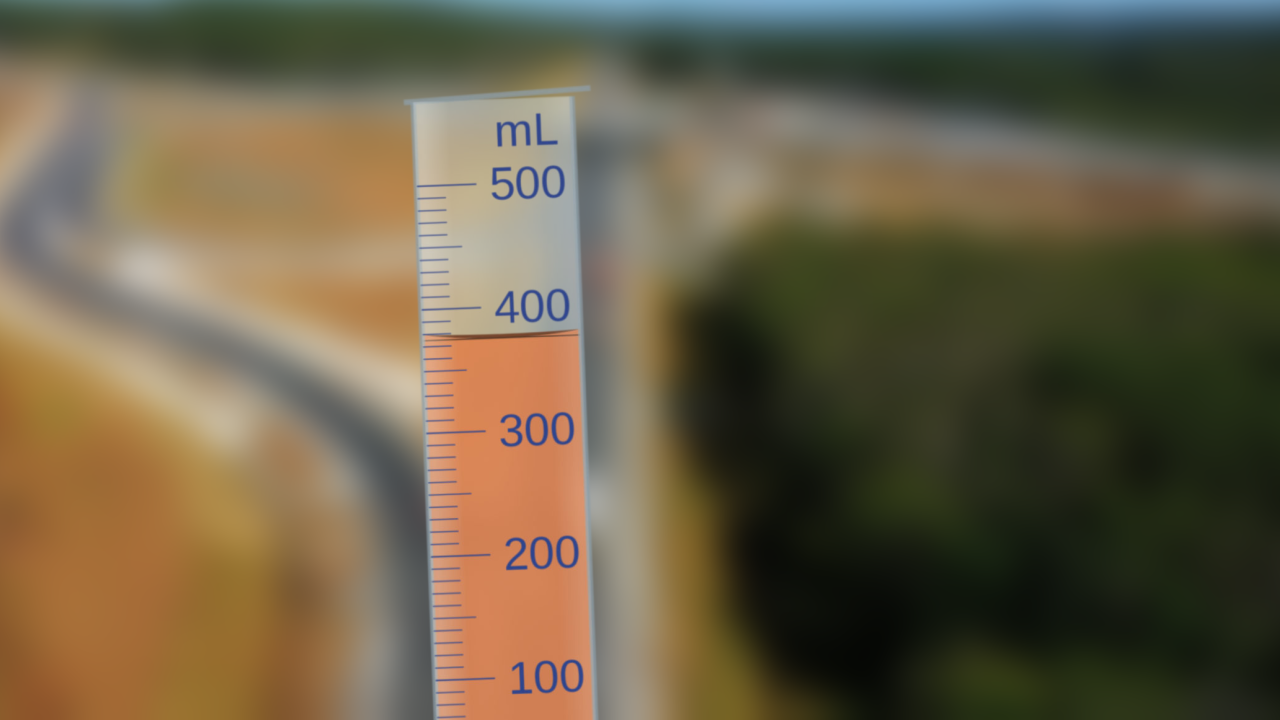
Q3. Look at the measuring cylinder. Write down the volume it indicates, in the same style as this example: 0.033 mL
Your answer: 375 mL
